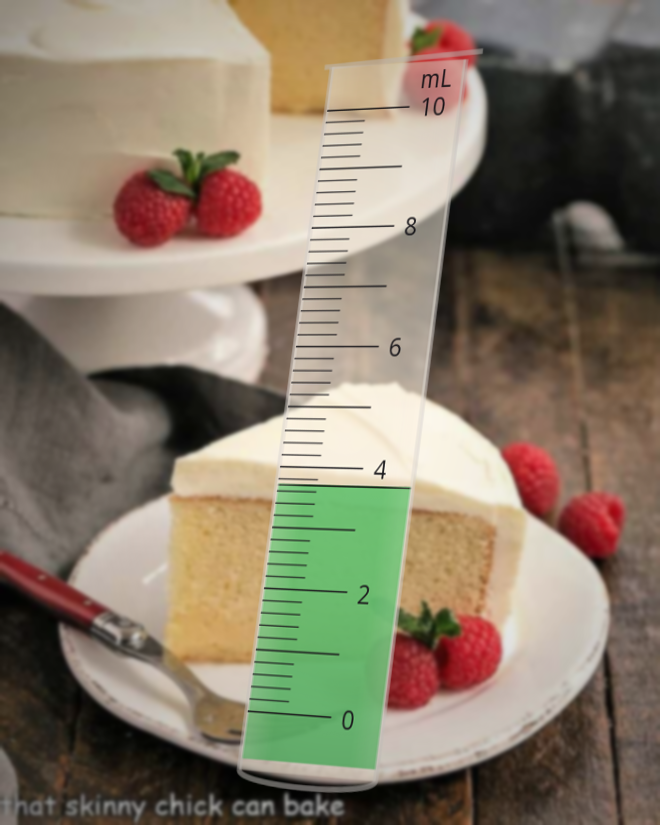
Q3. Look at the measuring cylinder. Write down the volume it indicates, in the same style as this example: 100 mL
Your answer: 3.7 mL
